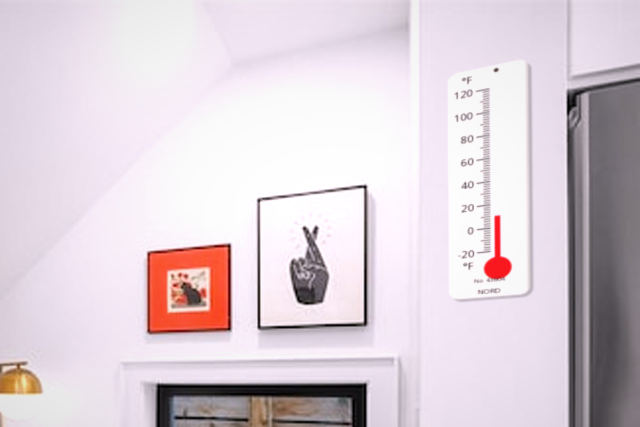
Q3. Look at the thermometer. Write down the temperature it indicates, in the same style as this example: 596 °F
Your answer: 10 °F
